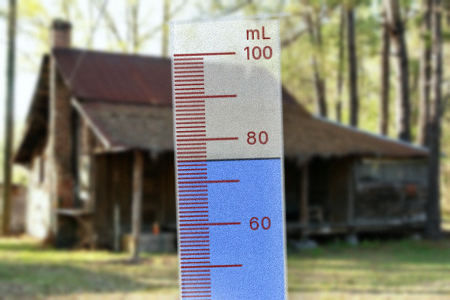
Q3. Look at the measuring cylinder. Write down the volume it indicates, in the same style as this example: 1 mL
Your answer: 75 mL
